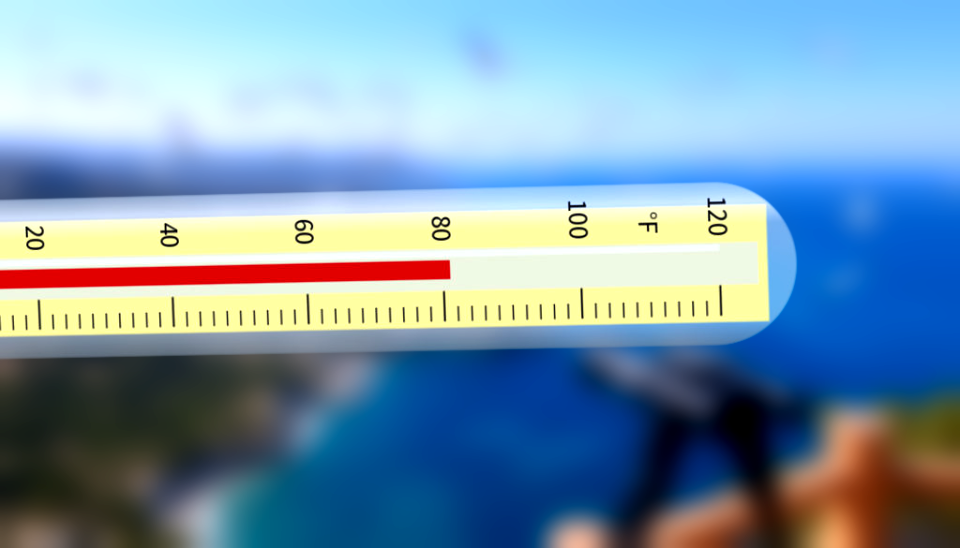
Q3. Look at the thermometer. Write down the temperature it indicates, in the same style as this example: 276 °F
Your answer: 81 °F
